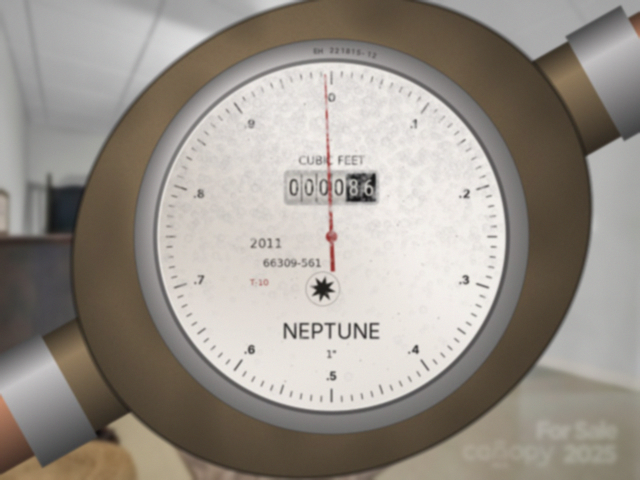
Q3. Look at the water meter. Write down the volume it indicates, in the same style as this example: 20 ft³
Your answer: 85.99 ft³
